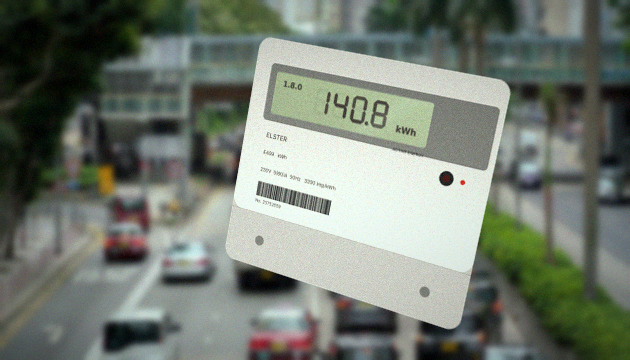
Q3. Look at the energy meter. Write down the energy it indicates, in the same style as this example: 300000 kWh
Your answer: 140.8 kWh
